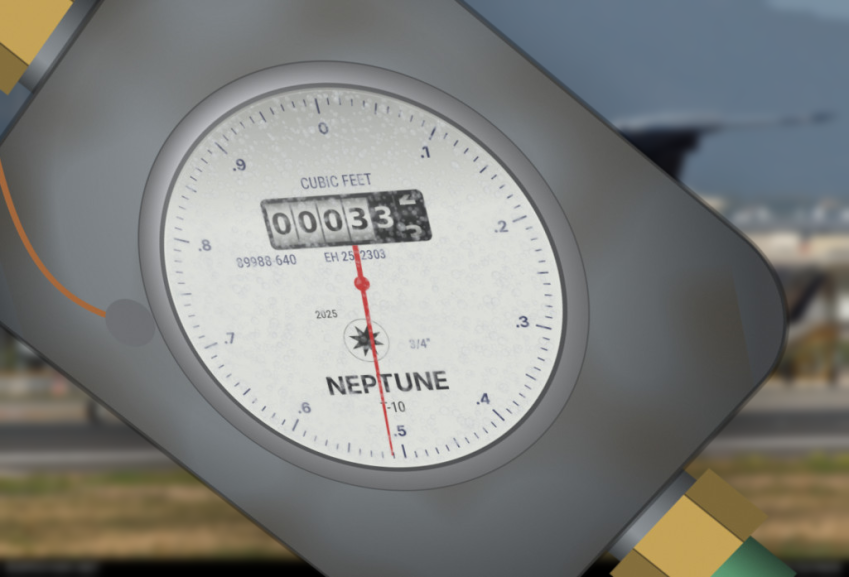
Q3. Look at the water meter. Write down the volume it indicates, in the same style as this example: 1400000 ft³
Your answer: 332.51 ft³
